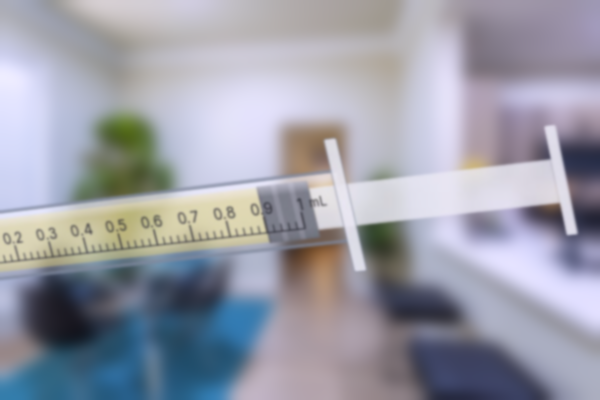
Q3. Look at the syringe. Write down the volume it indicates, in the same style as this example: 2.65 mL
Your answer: 0.9 mL
